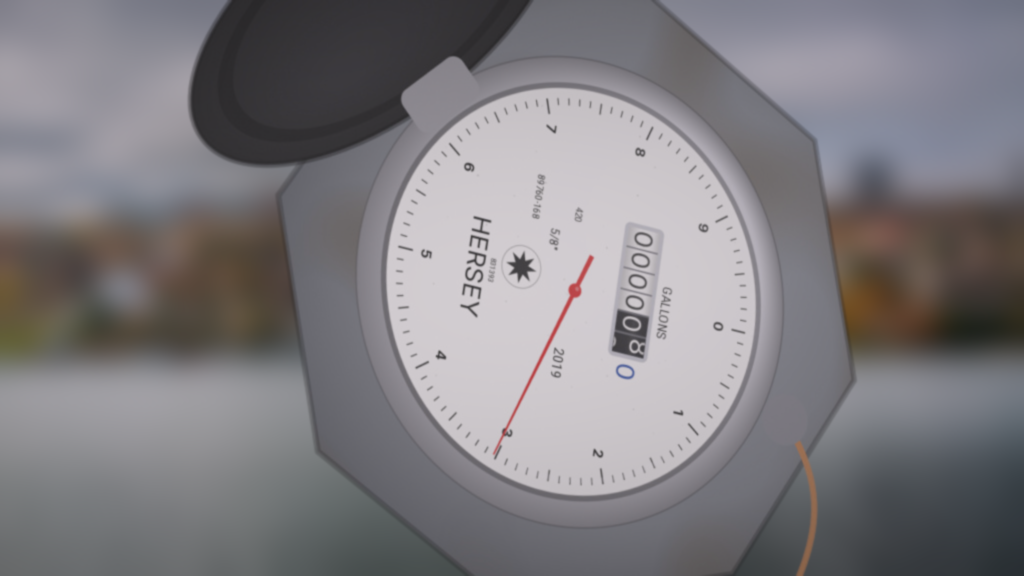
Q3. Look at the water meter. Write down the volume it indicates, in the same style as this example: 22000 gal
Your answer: 83.0 gal
